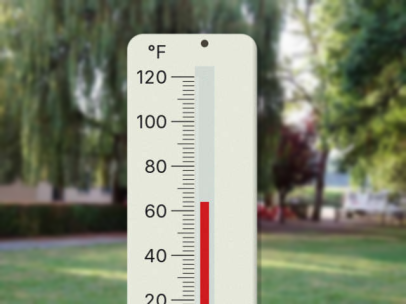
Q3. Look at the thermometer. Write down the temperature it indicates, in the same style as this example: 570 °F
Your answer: 64 °F
